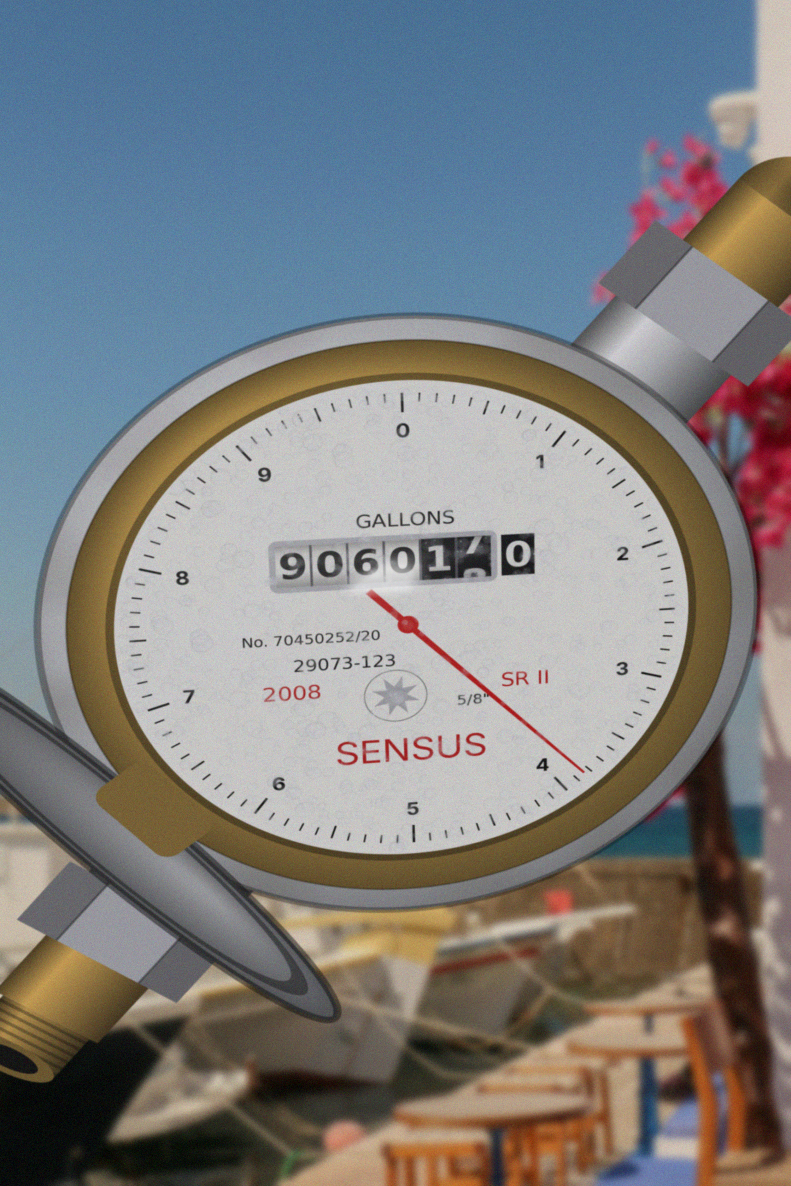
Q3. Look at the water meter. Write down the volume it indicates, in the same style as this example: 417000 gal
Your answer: 9060173.8 gal
